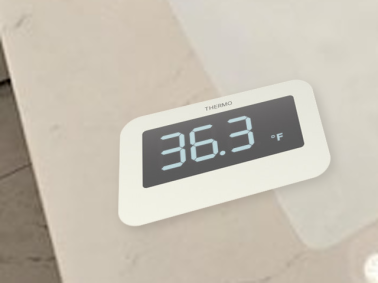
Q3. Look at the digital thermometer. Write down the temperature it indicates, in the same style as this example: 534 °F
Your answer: 36.3 °F
